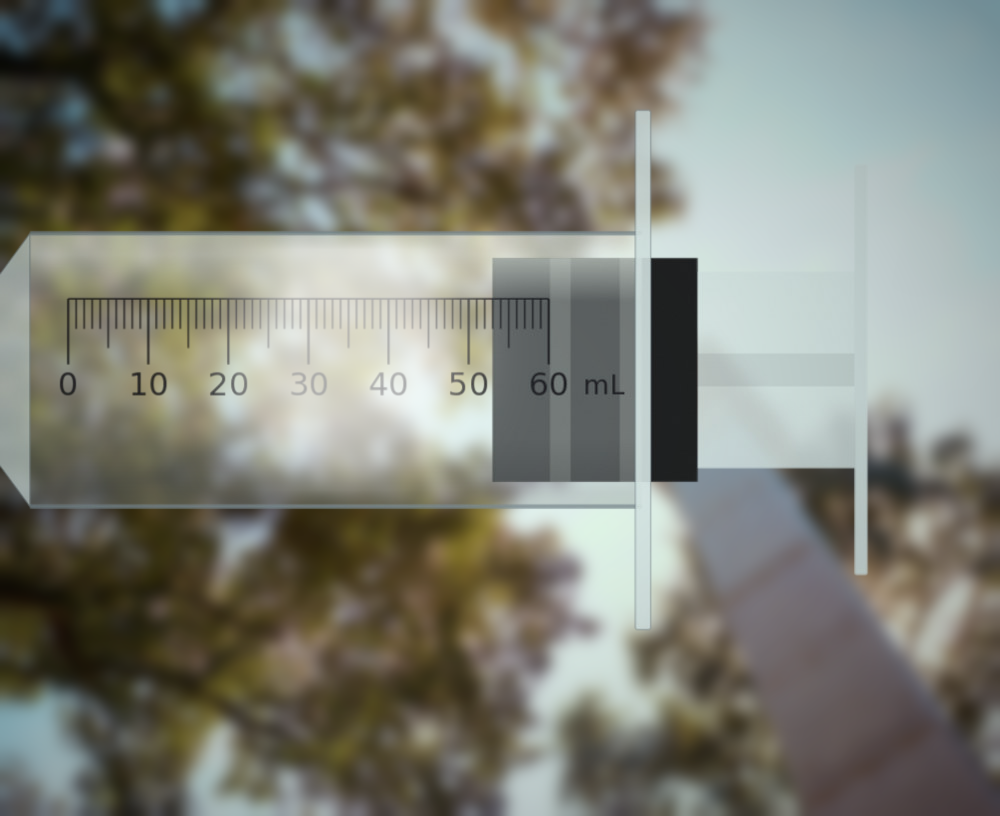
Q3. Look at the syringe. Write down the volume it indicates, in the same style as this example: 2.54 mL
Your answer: 53 mL
